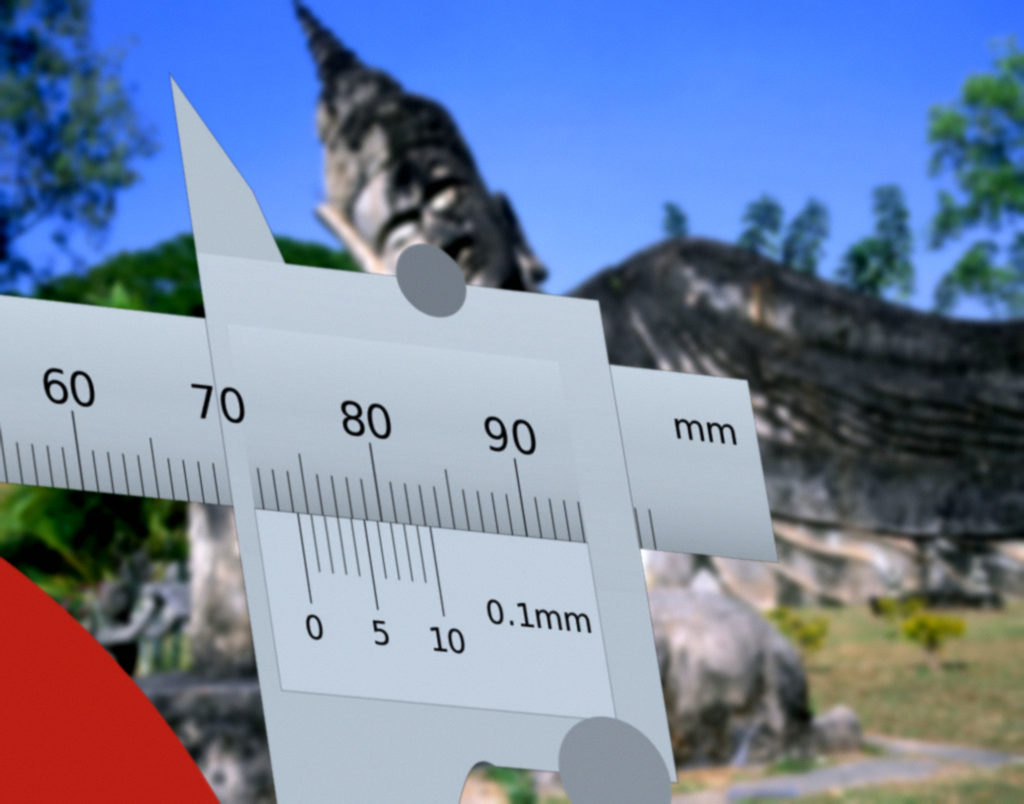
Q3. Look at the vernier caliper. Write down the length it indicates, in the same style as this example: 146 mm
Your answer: 74.3 mm
